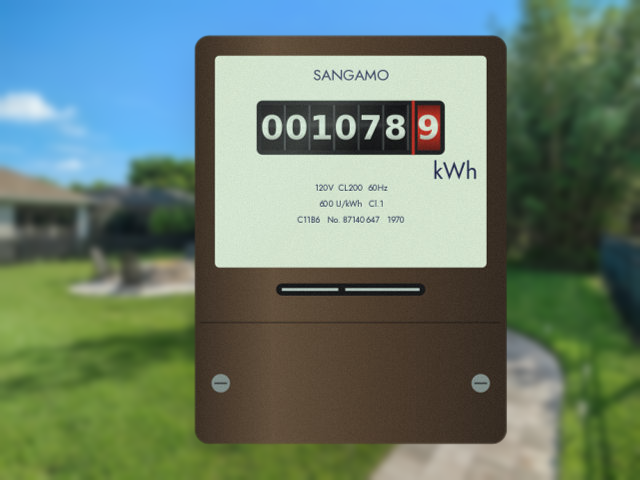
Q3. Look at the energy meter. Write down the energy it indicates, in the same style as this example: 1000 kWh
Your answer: 1078.9 kWh
